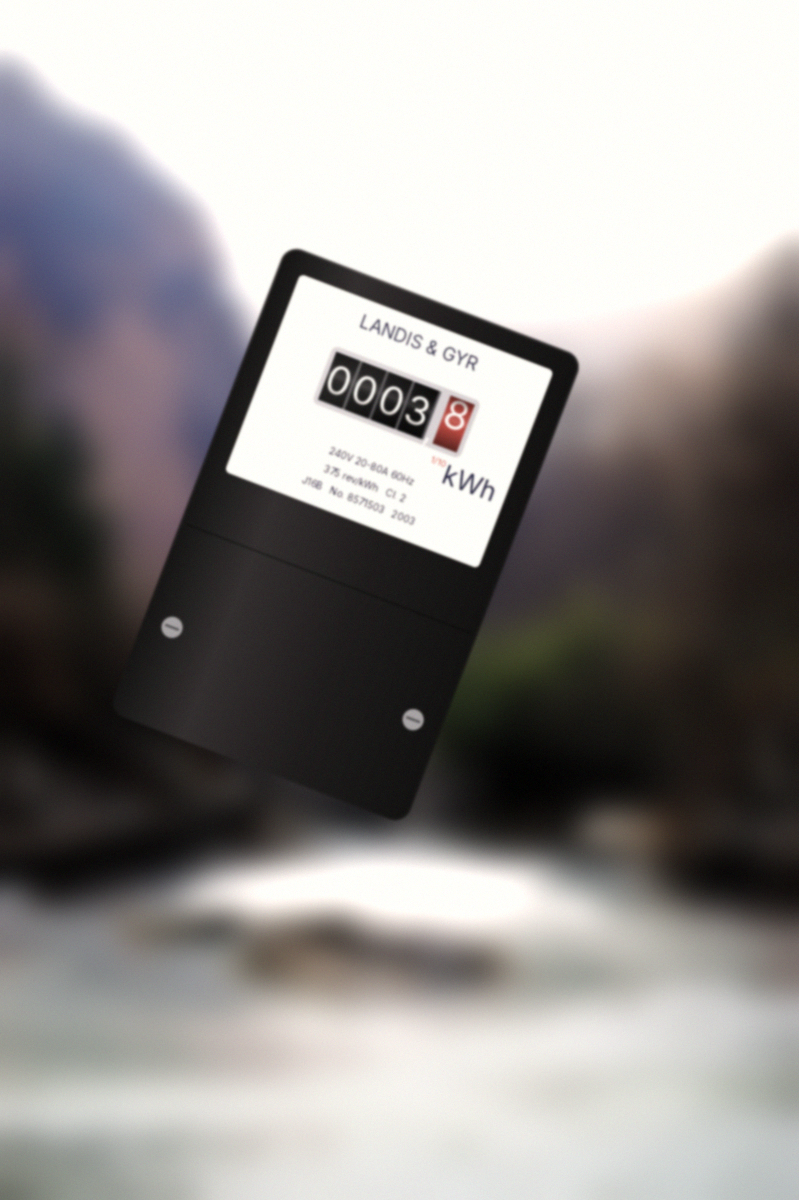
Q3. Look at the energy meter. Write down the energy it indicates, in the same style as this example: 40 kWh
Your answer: 3.8 kWh
